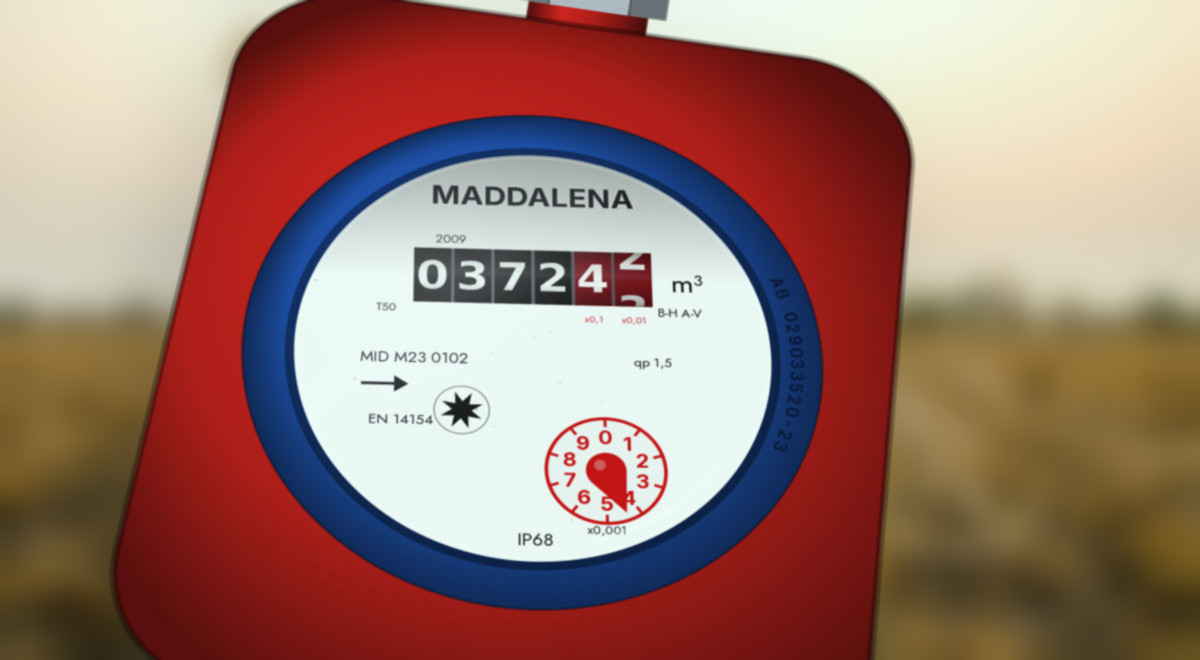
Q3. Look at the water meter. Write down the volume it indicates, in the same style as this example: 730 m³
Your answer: 372.424 m³
